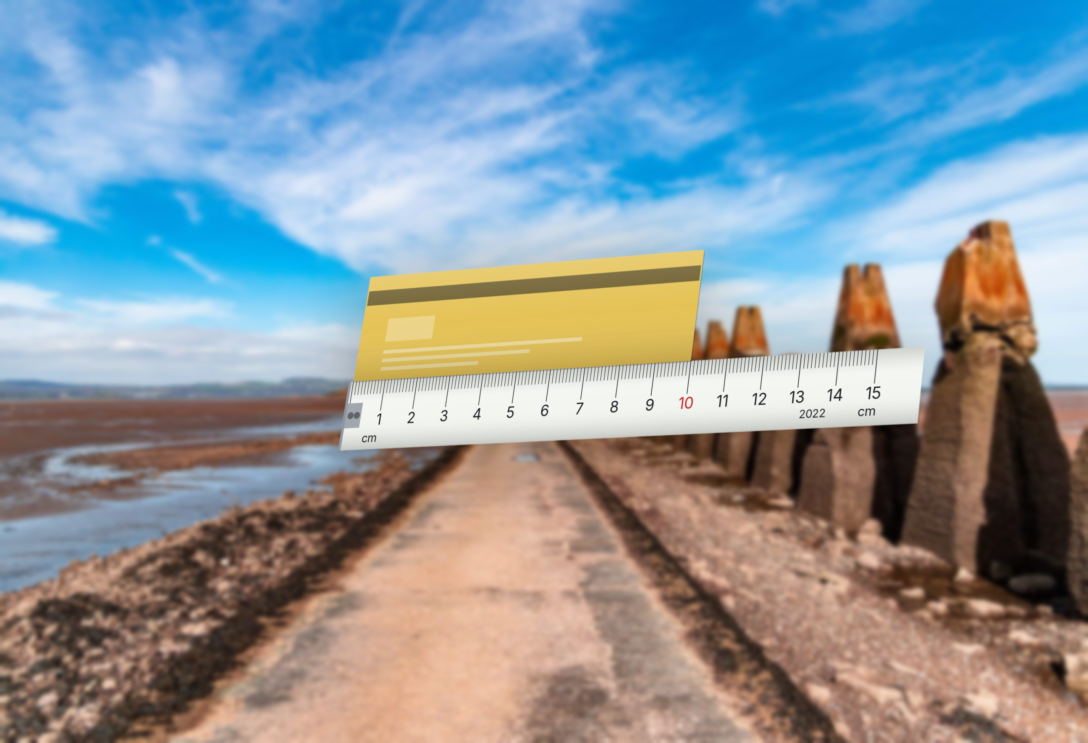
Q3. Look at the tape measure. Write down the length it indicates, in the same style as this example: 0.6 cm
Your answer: 10 cm
